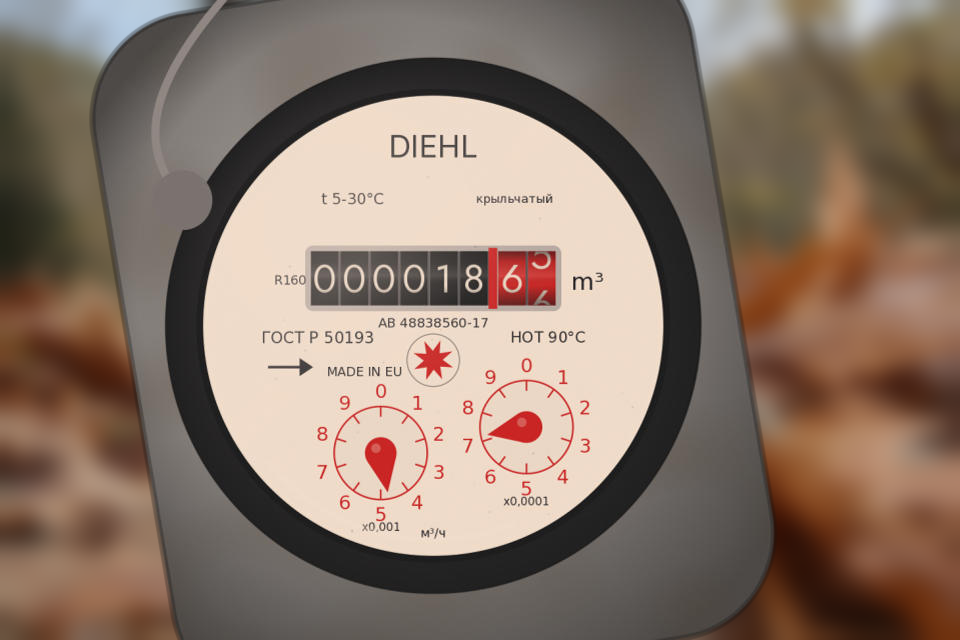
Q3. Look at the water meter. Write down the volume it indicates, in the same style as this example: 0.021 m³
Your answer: 18.6547 m³
